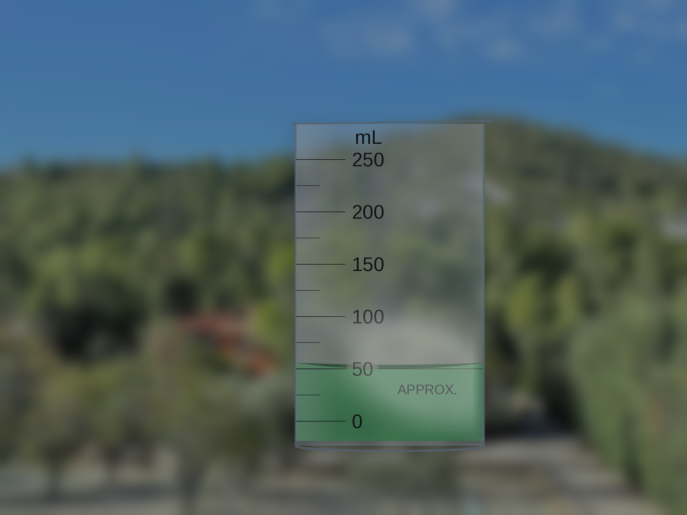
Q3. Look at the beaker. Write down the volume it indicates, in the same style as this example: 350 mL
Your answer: 50 mL
